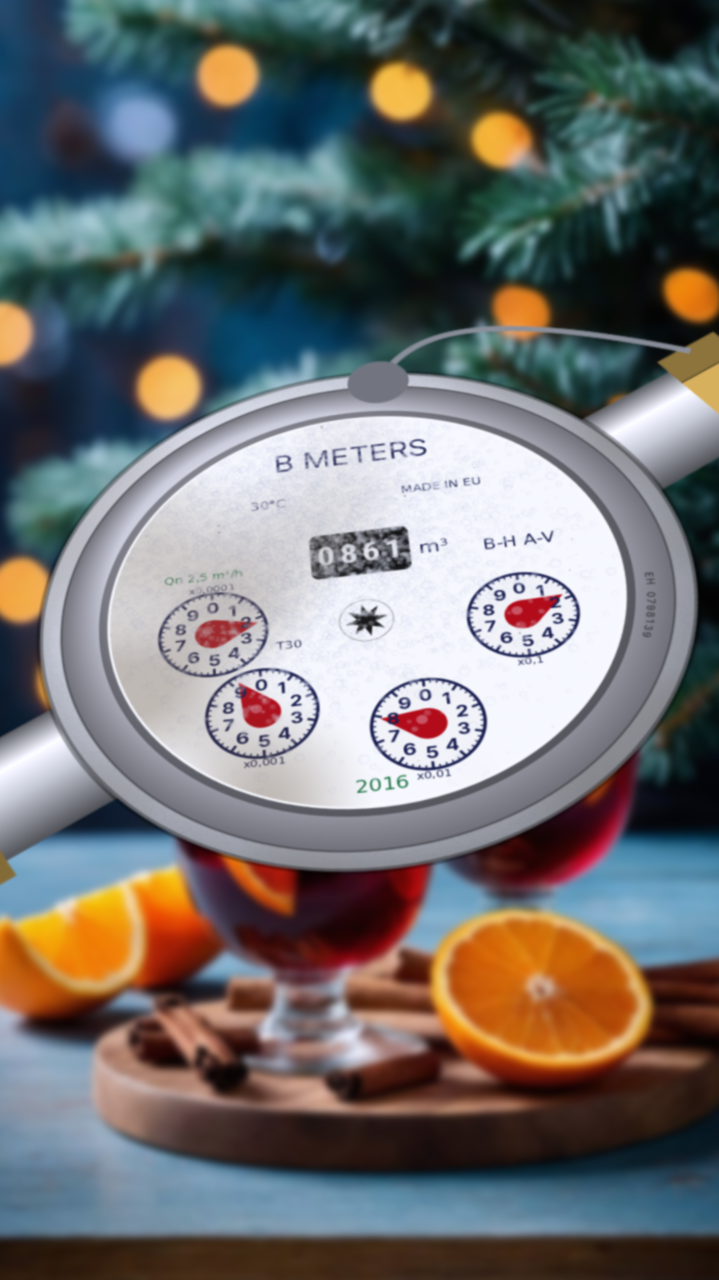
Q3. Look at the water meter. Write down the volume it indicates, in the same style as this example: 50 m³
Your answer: 861.1792 m³
